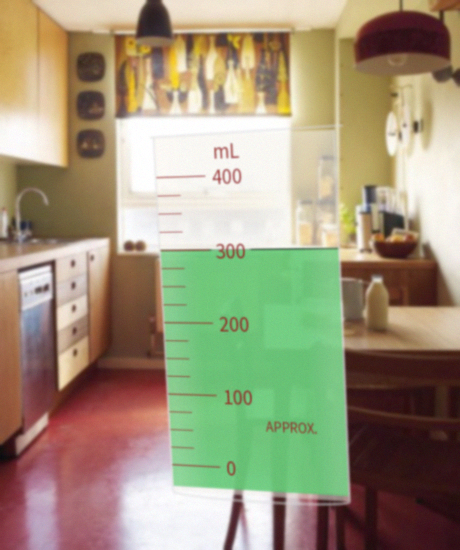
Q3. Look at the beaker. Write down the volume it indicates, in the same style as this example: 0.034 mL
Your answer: 300 mL
